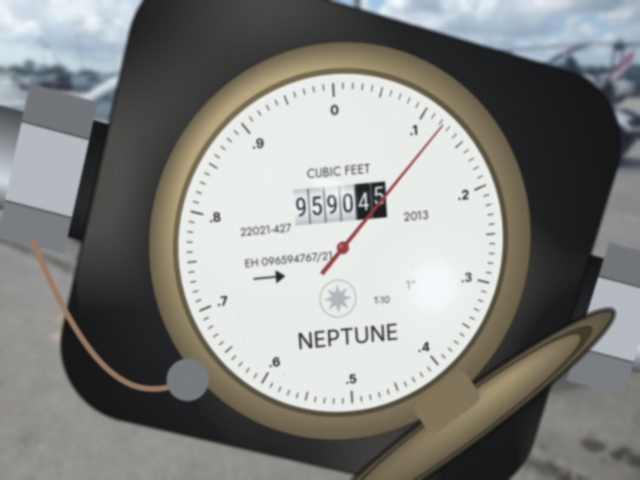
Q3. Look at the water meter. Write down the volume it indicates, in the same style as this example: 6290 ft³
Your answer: 959045.12 ft³
